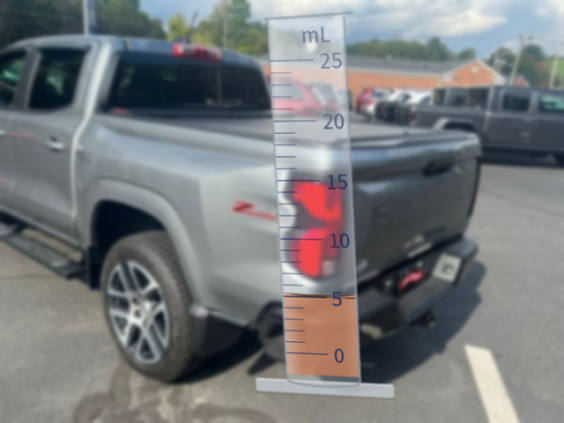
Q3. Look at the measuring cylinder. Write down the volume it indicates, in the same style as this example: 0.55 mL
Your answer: 5 mL
